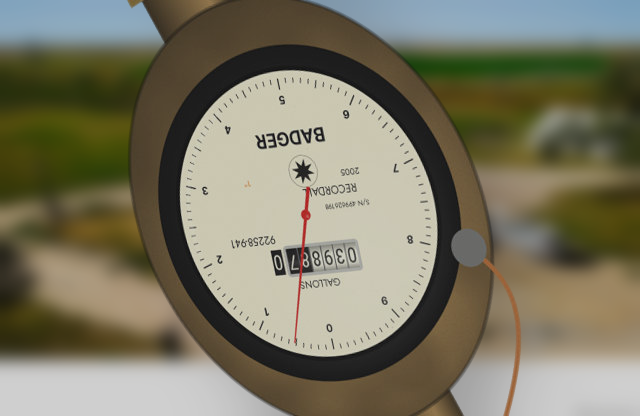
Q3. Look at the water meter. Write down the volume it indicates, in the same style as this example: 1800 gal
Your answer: 398870.5 gal
